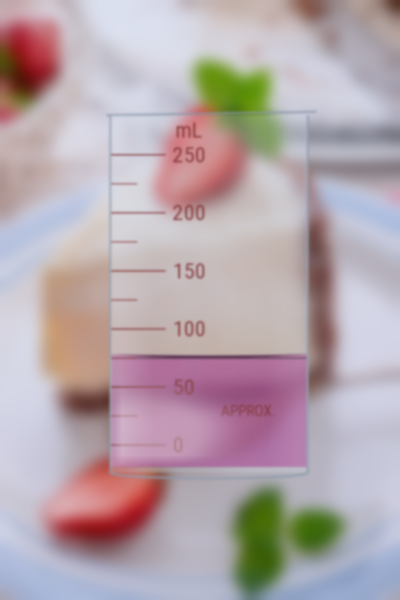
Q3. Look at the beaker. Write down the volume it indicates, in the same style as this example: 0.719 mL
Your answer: 75 mL
